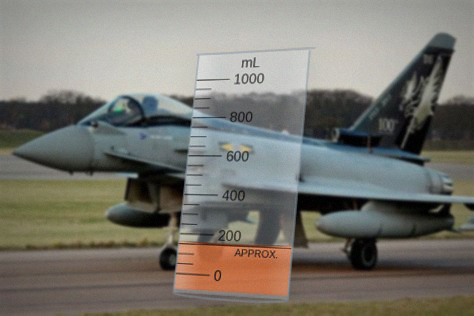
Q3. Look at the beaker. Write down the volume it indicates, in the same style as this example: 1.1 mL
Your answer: 150 mL
